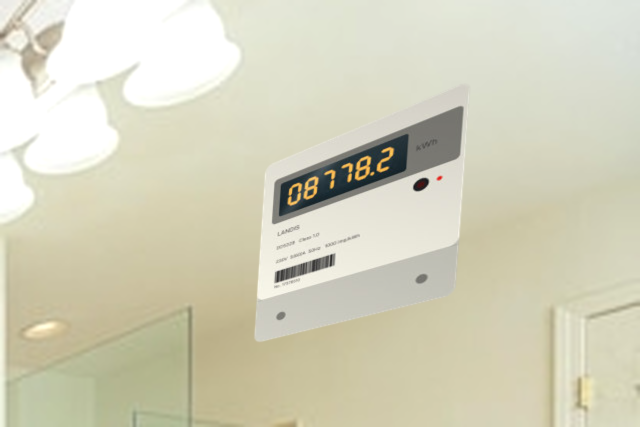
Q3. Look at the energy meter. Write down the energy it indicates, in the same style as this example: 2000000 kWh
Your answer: 8778.2 kWh
